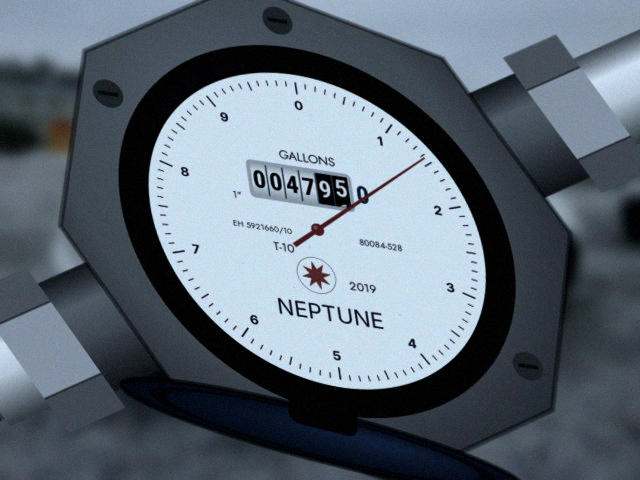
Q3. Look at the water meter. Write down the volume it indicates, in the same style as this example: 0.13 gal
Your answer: 47951.4 gal
